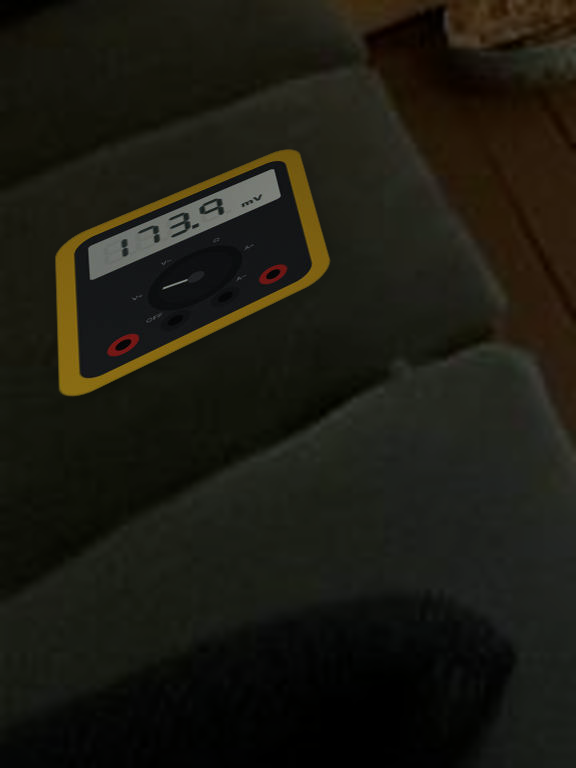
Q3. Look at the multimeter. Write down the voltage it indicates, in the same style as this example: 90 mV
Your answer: 173.9 mV
